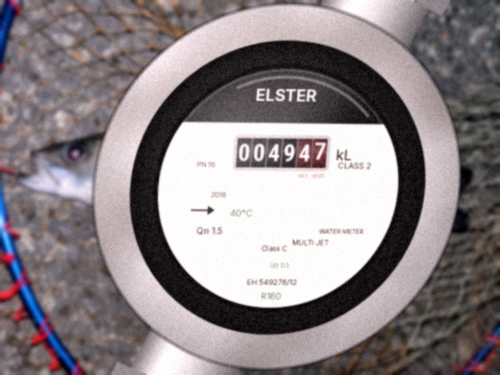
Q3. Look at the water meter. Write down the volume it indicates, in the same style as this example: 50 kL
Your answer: 49.47 kL
